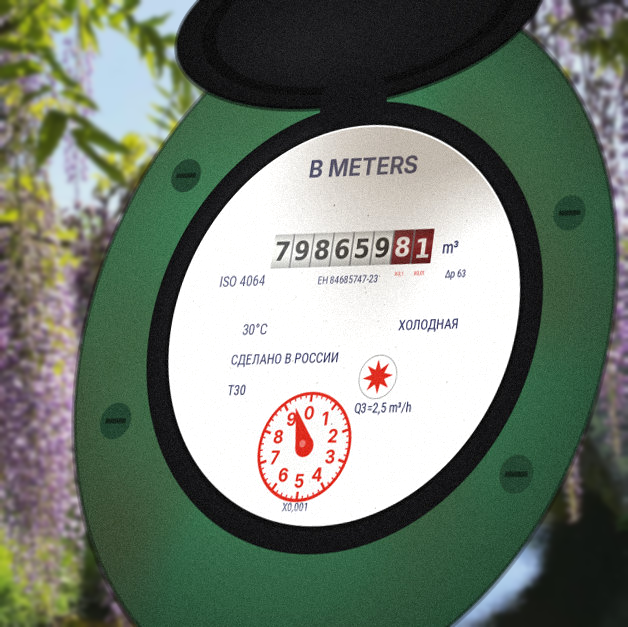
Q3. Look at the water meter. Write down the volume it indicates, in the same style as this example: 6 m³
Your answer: 798659.809 m³
